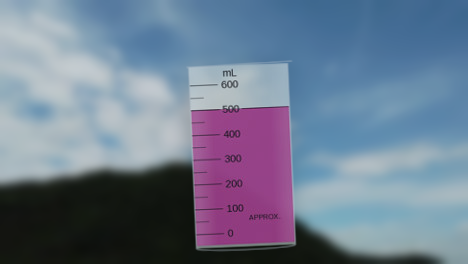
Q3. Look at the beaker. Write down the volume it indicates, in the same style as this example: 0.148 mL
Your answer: 500 mL
